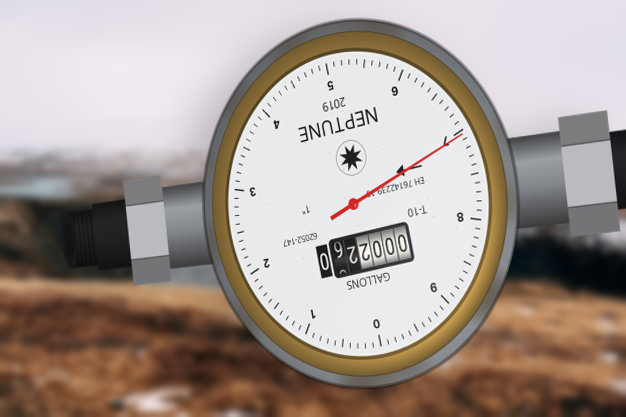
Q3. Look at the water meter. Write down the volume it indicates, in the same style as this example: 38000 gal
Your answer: 2257.0 gal
